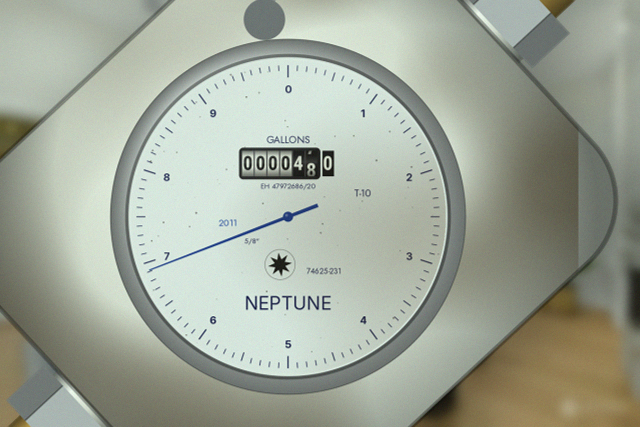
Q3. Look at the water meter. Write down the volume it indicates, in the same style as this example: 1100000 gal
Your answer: 476.9 gal
